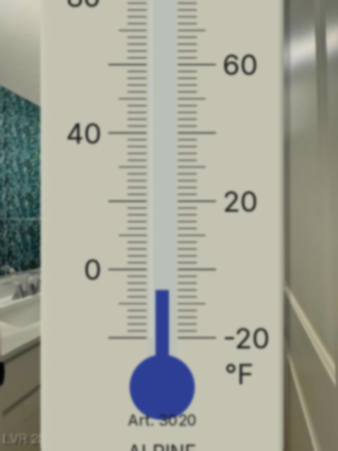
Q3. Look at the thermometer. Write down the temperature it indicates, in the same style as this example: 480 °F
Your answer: -6 °F
